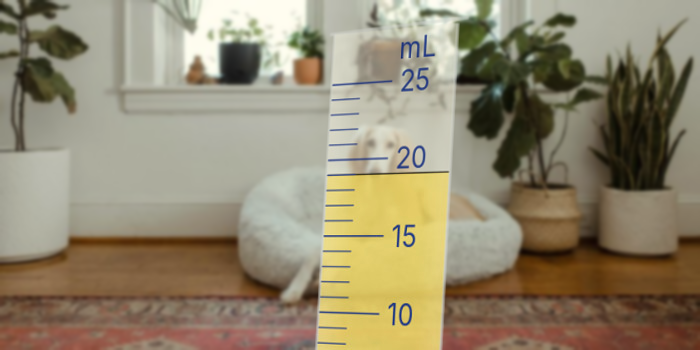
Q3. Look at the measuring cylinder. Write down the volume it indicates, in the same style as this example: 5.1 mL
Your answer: 19 mL
